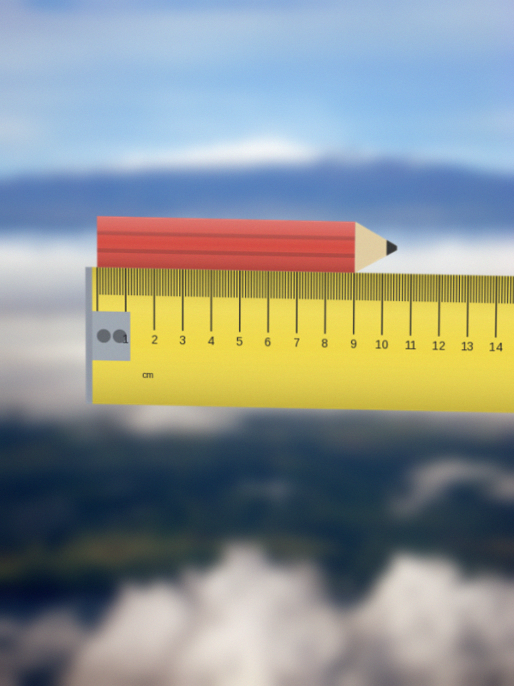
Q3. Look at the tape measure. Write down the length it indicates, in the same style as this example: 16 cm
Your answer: 10.5 cm
